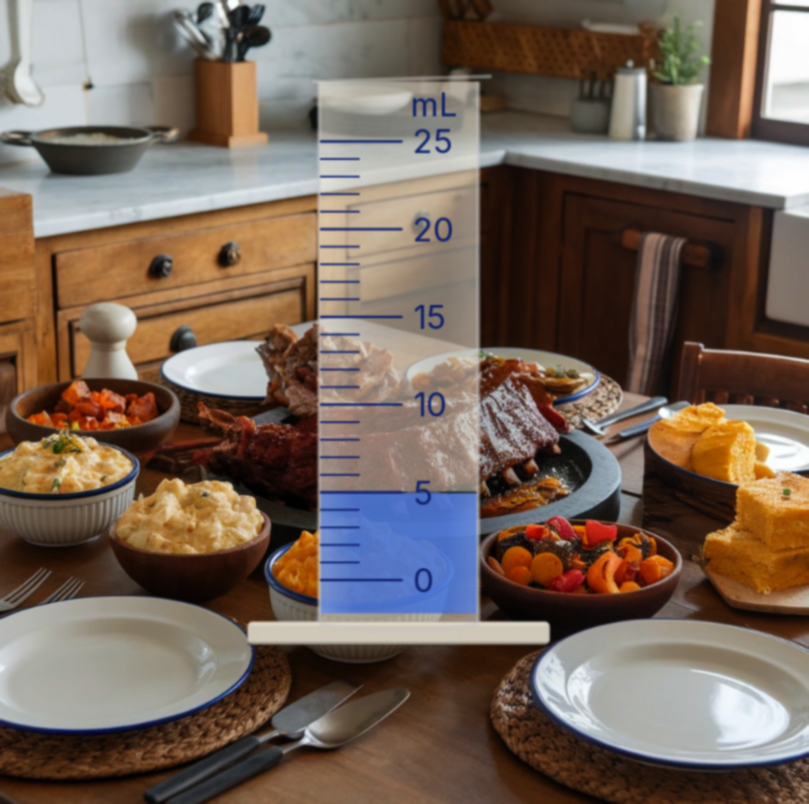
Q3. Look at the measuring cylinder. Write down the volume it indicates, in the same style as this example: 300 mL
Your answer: 5 mL
